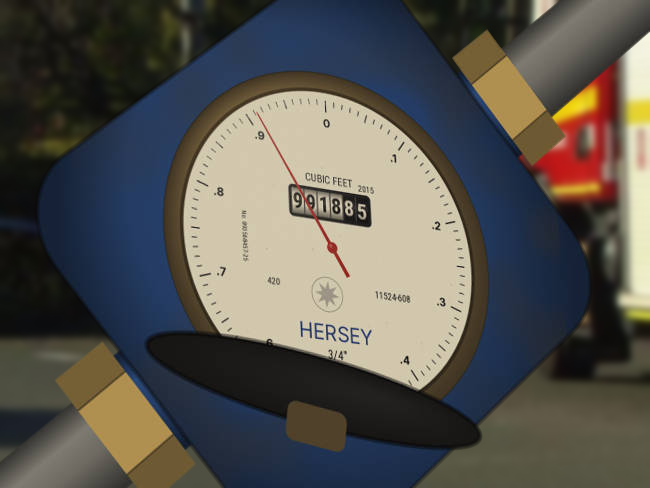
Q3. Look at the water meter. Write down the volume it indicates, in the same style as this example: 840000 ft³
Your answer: 991884.91 ft³
